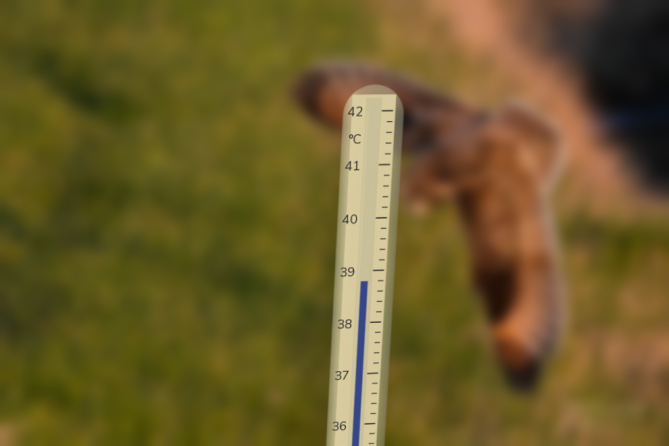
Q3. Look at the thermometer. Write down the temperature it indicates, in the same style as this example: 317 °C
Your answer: 38.8 °C
